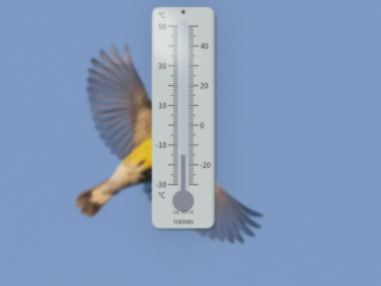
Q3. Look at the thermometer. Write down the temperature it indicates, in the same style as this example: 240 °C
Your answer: -15 °C
